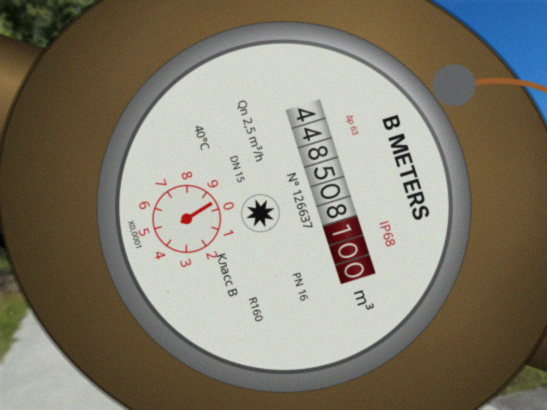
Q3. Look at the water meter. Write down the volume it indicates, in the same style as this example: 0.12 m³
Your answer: 448508.0999 m³
